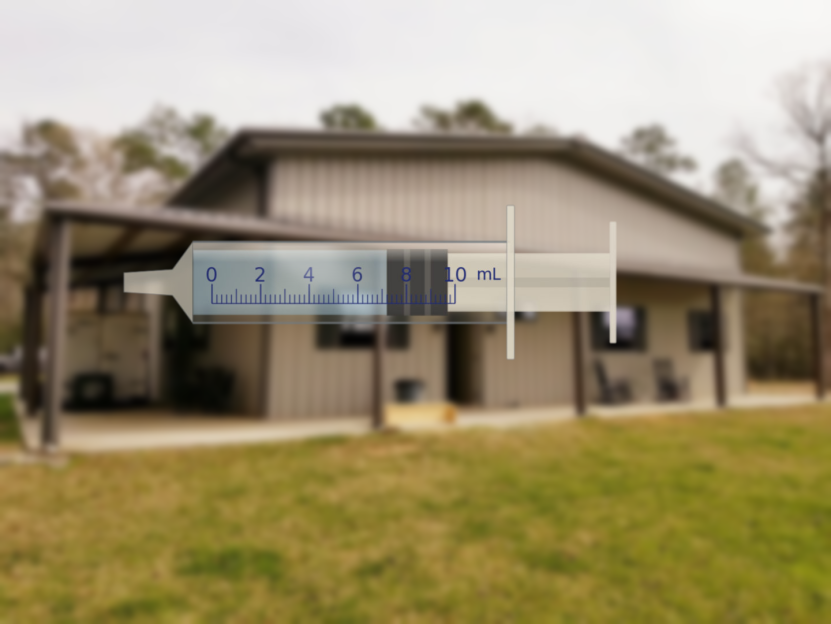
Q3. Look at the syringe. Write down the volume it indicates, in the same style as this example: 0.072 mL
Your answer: 7.2 mL
